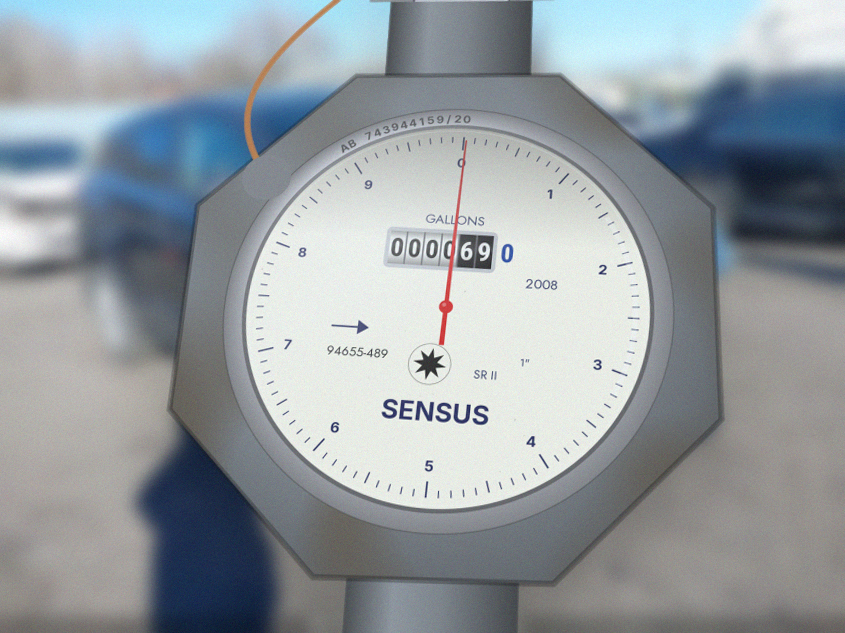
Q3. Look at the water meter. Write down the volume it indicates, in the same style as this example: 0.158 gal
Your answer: 690.0 gal
